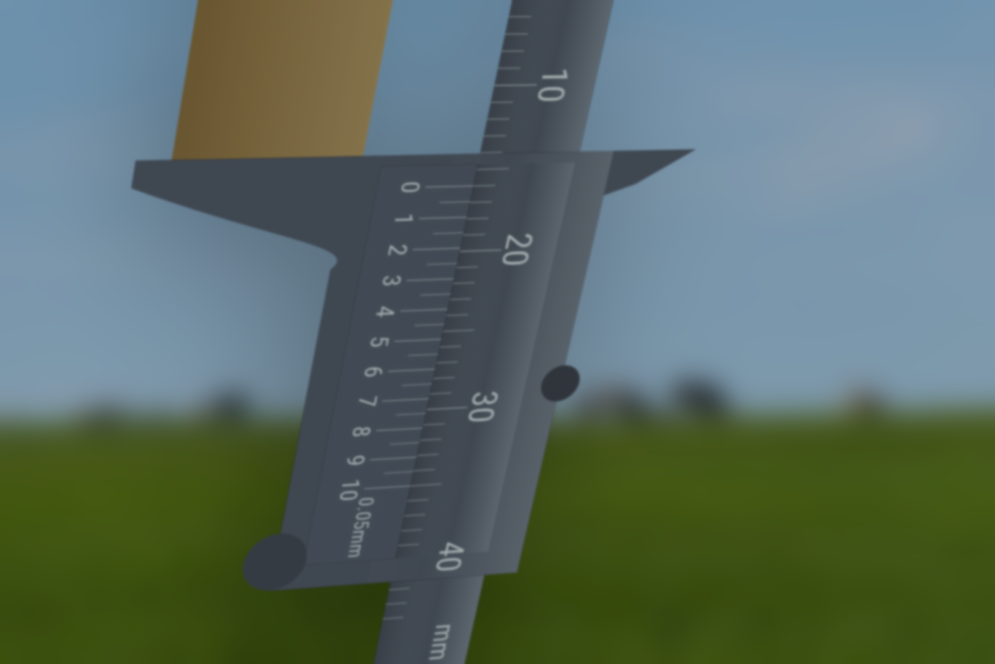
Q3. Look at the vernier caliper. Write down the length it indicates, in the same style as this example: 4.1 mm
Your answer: 16.0 mm
